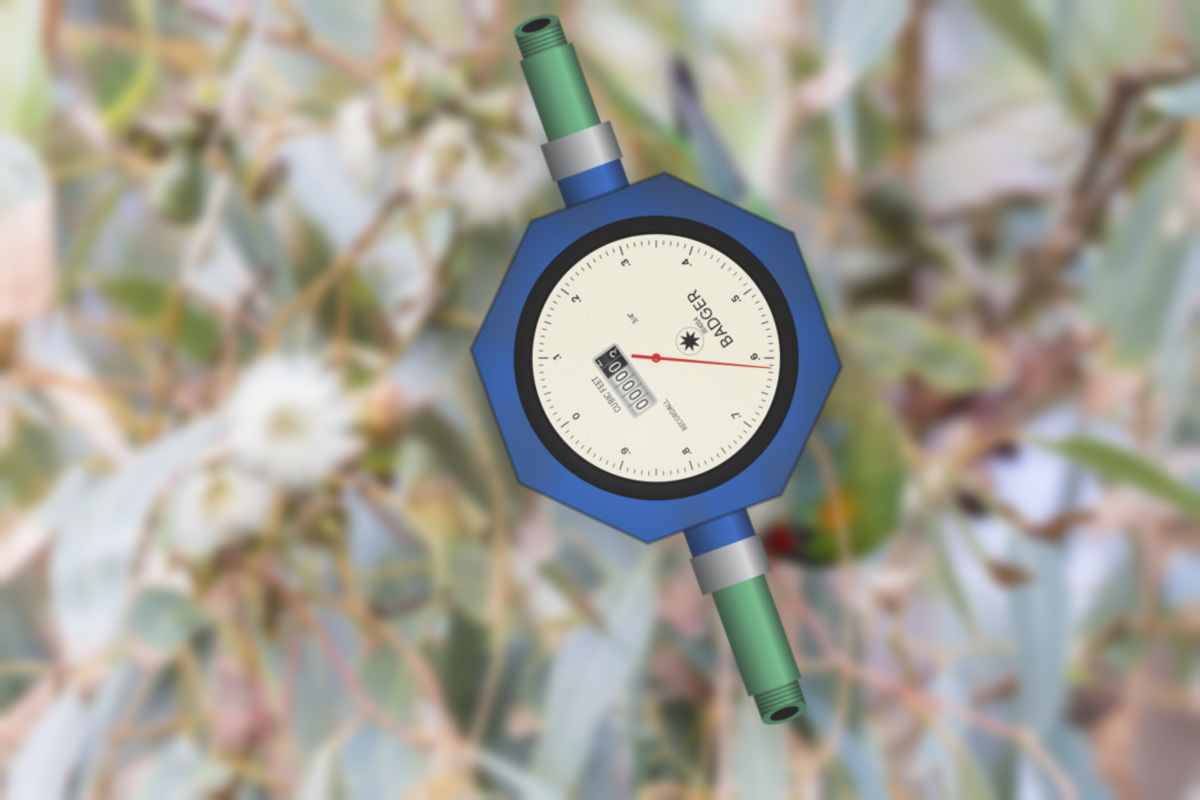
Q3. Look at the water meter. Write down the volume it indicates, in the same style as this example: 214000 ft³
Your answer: 2.61 ft³
